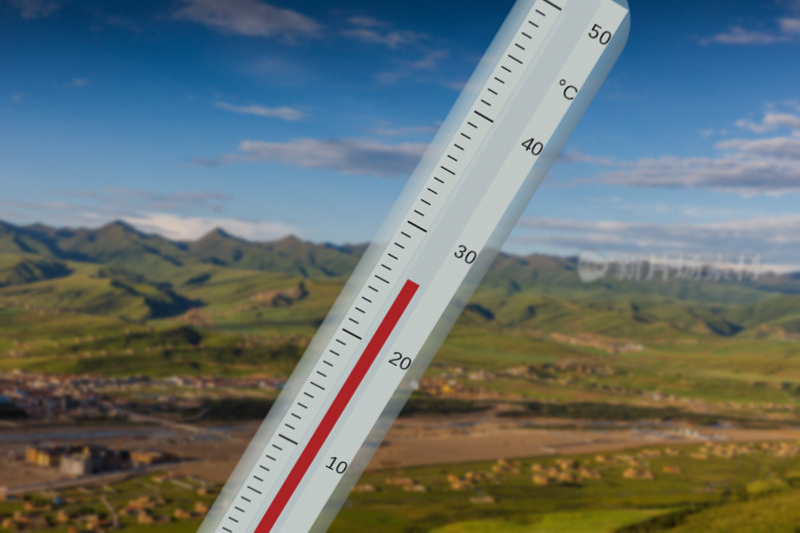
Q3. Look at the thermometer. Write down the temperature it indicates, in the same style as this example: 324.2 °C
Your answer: 26 °C
